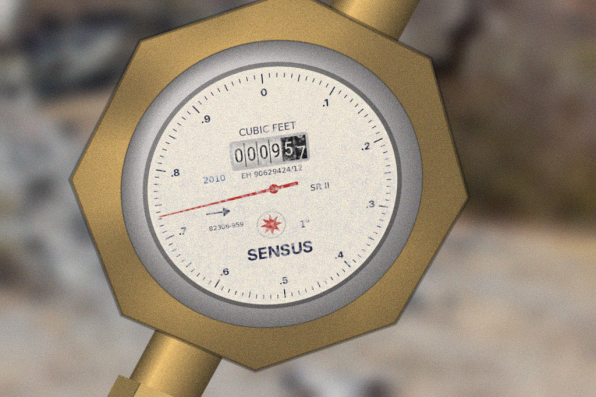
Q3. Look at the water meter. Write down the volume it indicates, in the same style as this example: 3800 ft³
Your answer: 956.73 ft³
